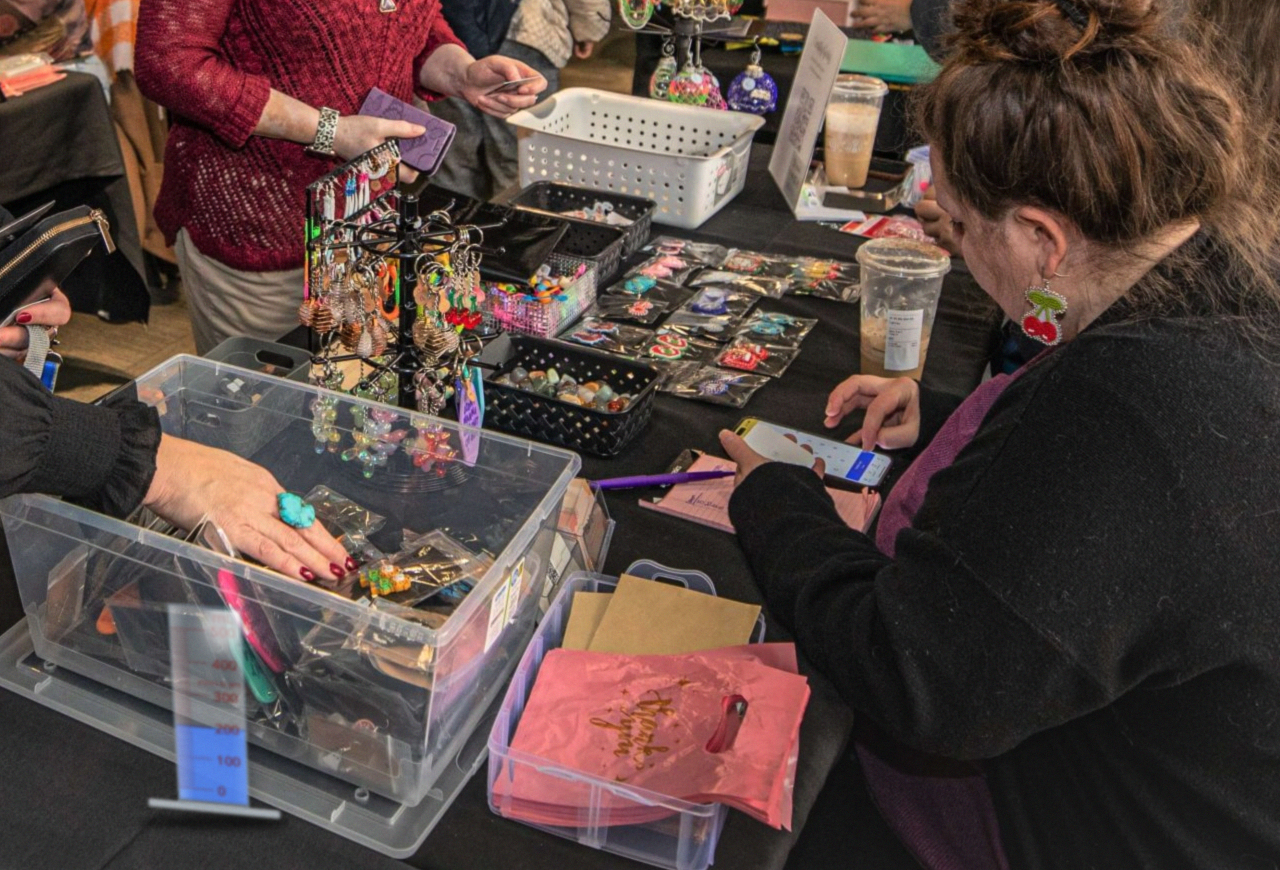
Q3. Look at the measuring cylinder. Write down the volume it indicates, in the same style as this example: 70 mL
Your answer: 200 mL
